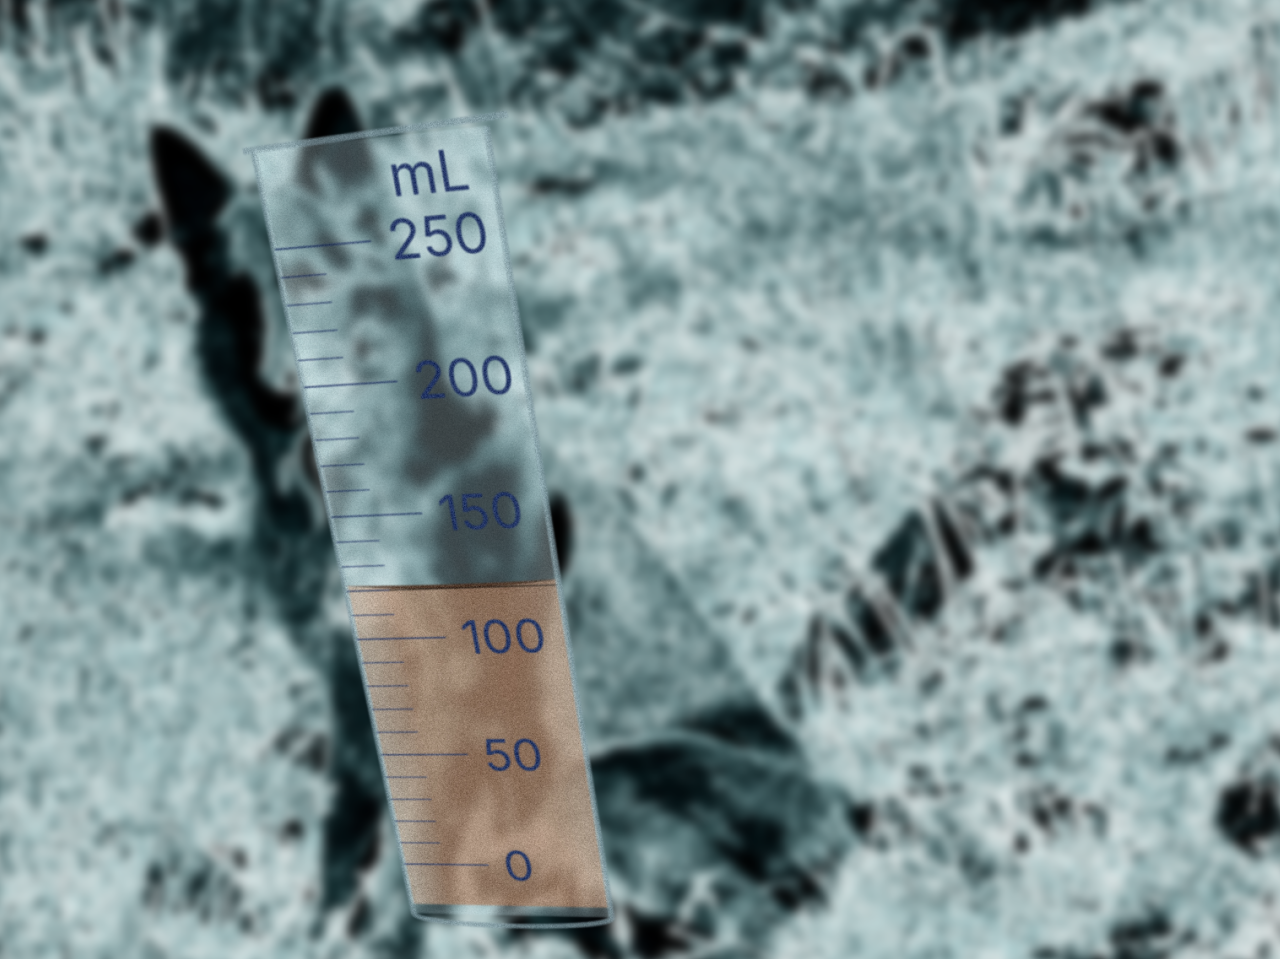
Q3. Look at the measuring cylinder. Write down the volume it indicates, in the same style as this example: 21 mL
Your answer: 120 mL
